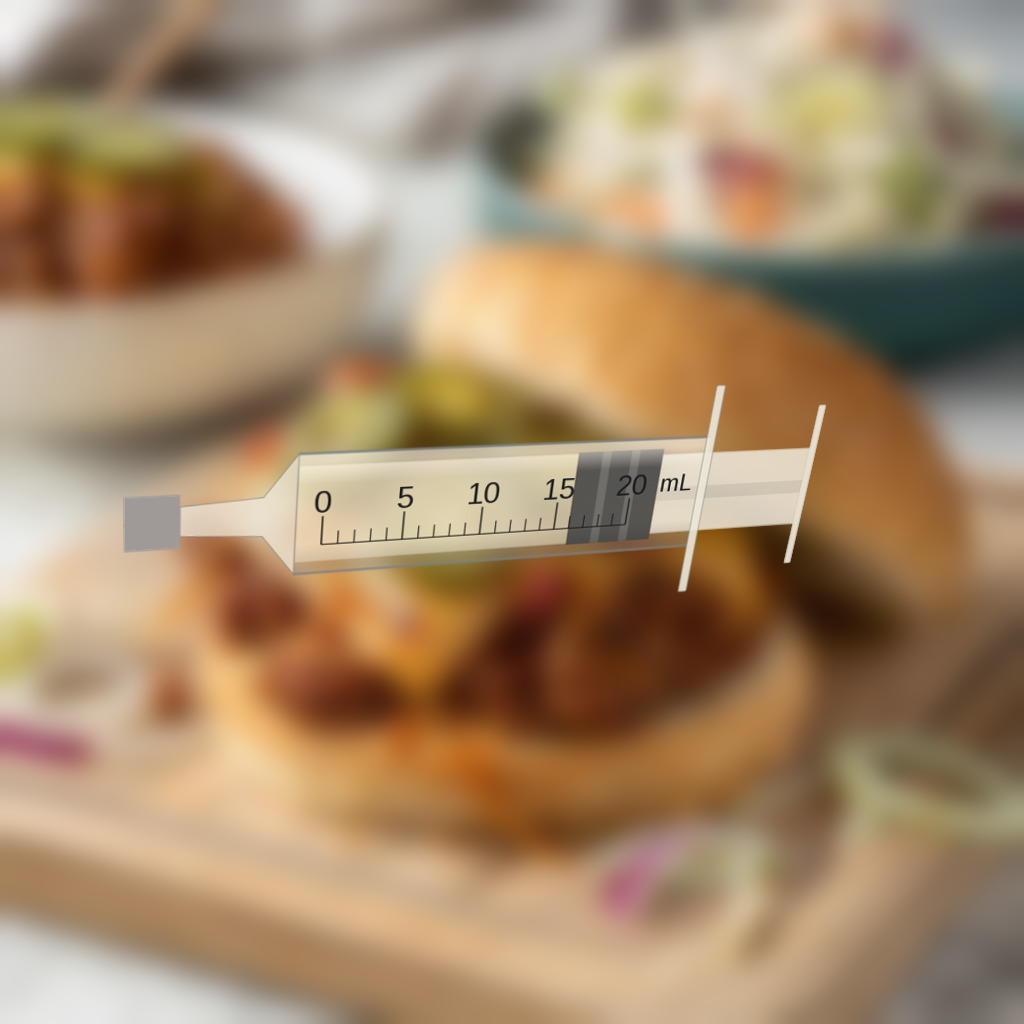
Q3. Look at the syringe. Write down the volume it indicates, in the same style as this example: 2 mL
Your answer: 16 mL
